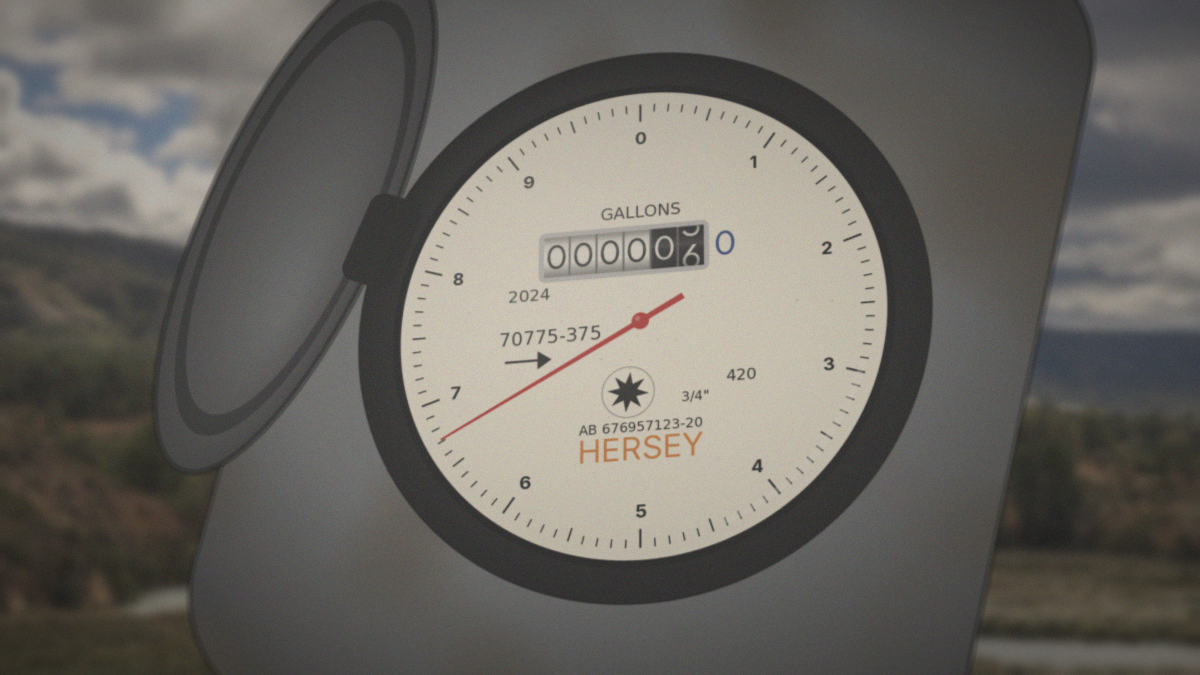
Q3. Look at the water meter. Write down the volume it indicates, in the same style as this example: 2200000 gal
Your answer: 56.7 gal
